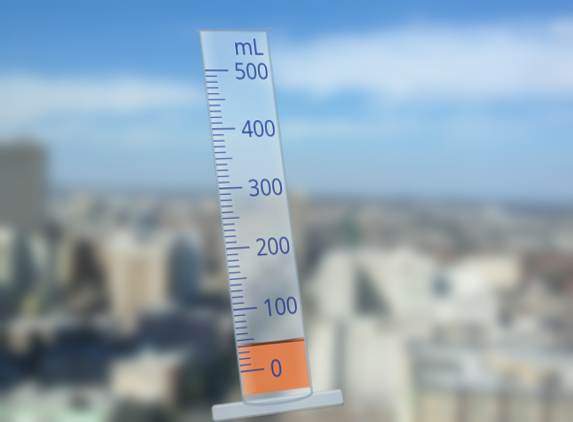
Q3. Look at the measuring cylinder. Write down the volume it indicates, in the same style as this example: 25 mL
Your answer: 40 mL
